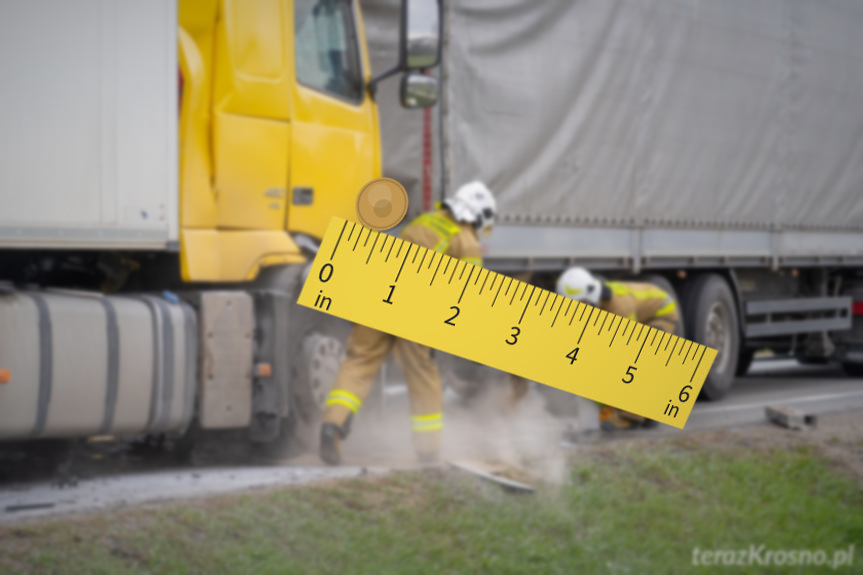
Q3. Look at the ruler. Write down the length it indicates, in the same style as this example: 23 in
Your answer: 0.75 in
